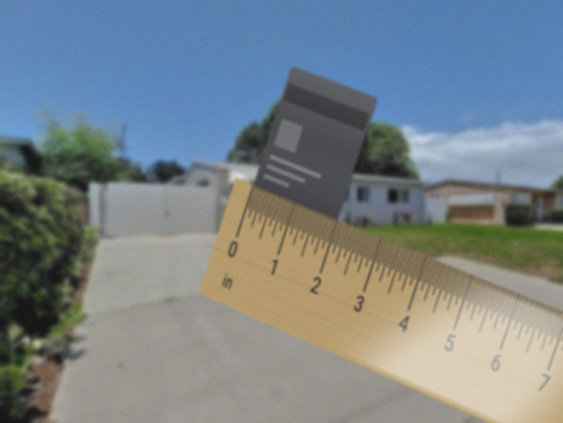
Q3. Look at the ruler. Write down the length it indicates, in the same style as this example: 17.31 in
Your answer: 2 in
